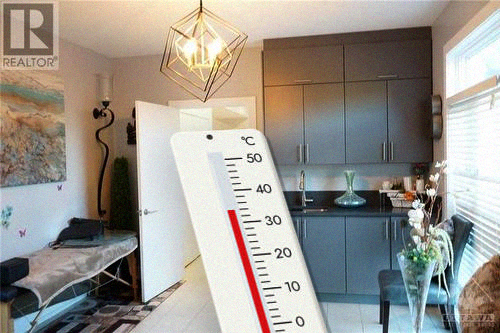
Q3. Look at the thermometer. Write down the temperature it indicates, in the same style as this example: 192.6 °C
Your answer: 34 °C
